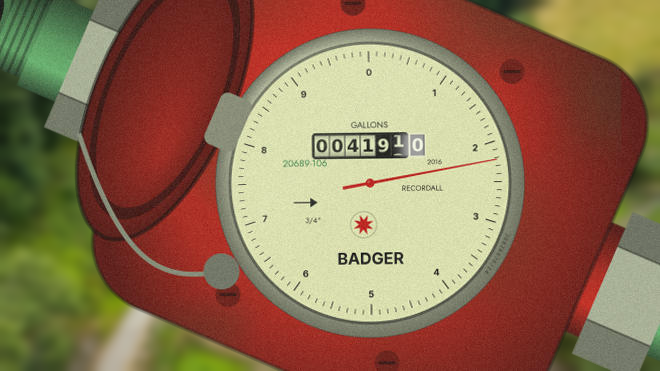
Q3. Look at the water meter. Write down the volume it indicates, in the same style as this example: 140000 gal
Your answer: 41912.2 gal
